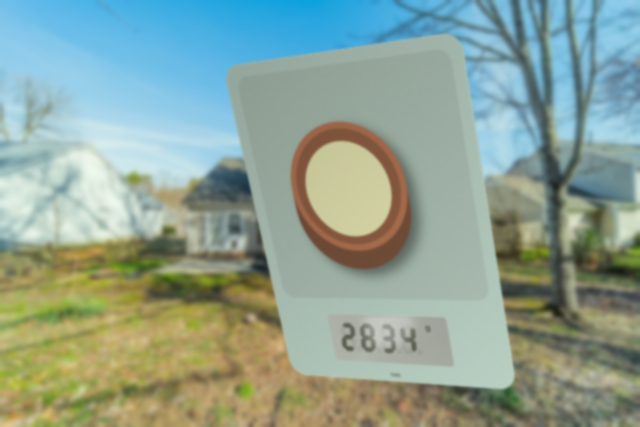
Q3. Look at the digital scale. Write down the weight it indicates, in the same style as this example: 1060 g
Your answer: 2834 g
